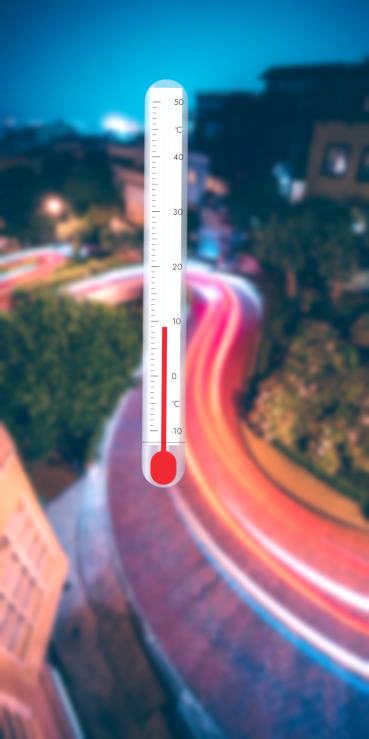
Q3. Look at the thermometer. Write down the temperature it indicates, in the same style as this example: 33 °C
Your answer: 9 °C
